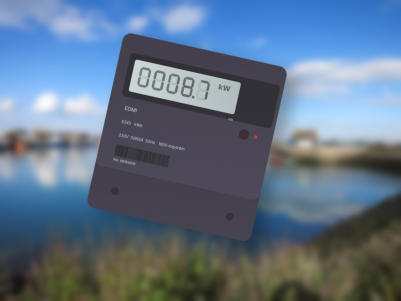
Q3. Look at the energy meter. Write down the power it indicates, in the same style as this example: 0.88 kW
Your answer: 8.7 kW
